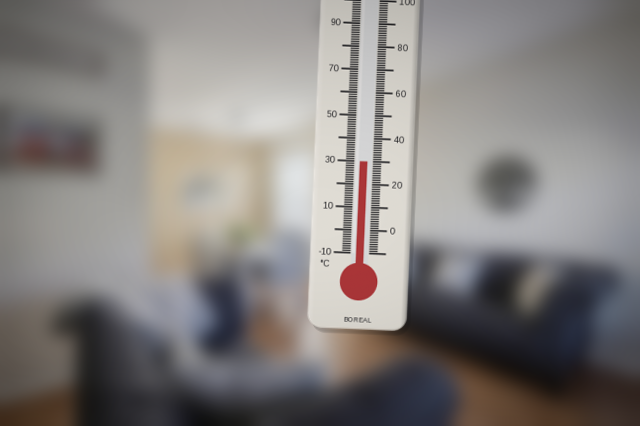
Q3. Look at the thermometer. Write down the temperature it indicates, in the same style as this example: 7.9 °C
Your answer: 30 °C
